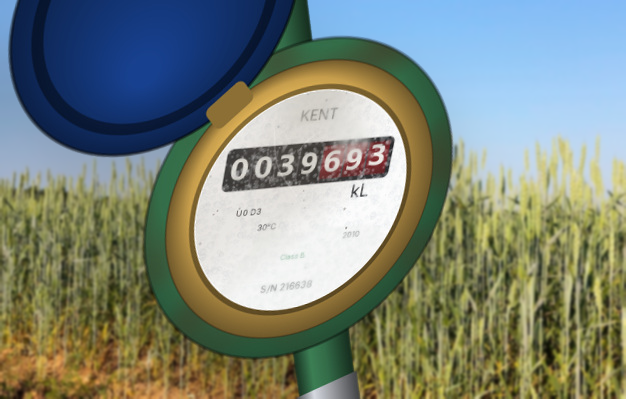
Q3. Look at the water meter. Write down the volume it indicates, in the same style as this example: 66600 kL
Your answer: 39.693 kL
